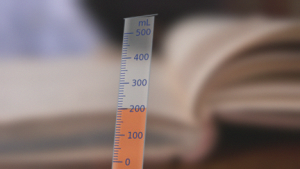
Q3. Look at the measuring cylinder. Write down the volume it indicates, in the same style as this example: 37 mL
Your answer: 200 mL
